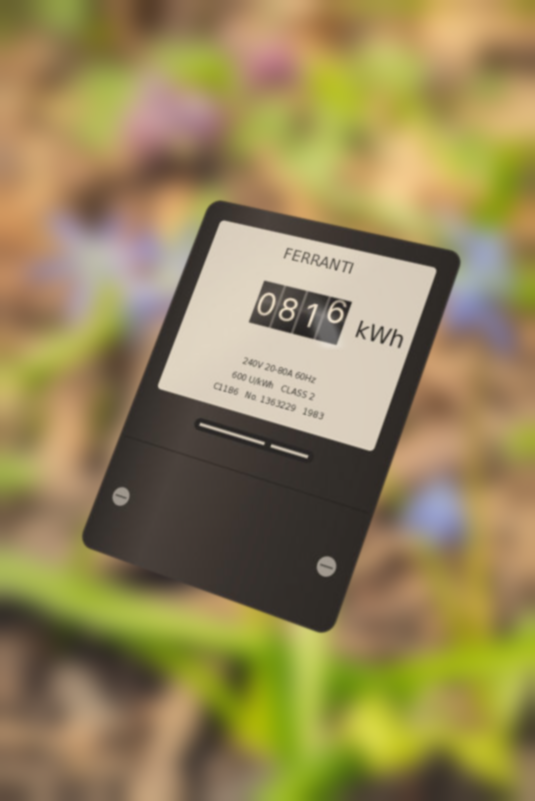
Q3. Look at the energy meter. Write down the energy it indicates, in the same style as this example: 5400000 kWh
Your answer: 816 kWh
